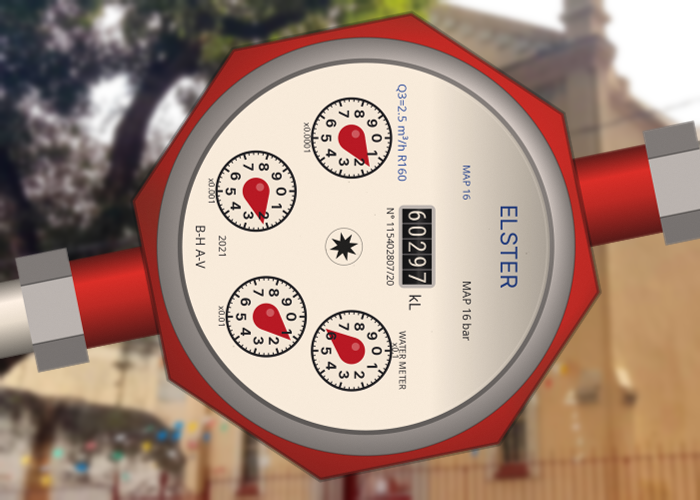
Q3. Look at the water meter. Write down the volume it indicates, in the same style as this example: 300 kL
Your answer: 60297.6121 kL
